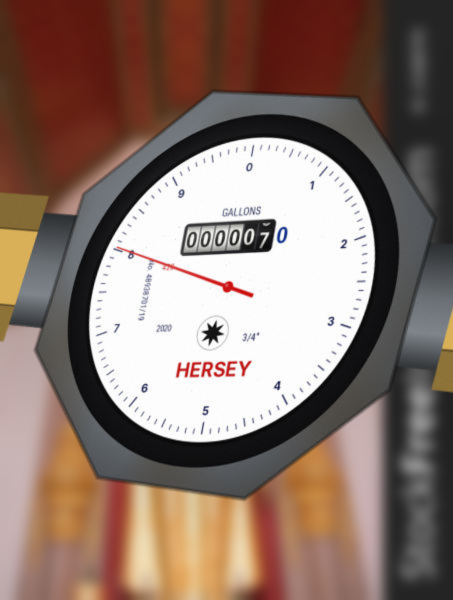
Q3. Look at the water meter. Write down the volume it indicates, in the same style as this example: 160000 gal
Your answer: 68.0 gal
